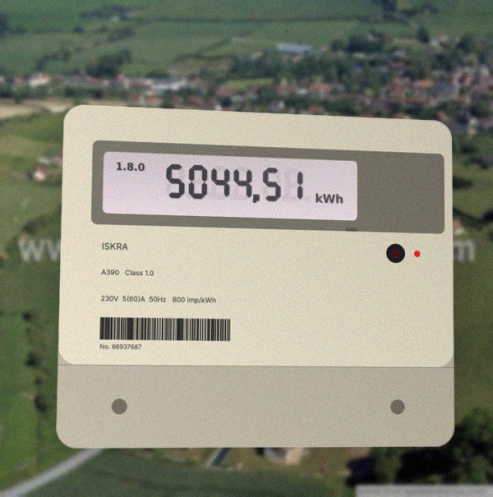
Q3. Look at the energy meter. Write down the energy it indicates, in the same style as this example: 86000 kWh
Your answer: 5044.51 kWh
